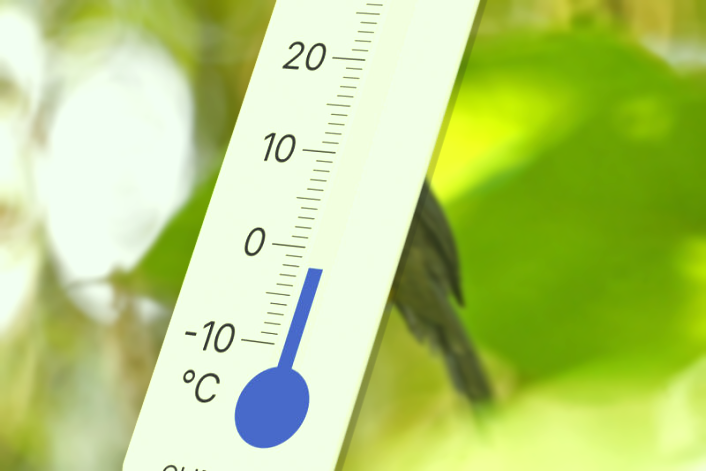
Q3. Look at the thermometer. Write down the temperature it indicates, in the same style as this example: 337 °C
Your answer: -2 °C
